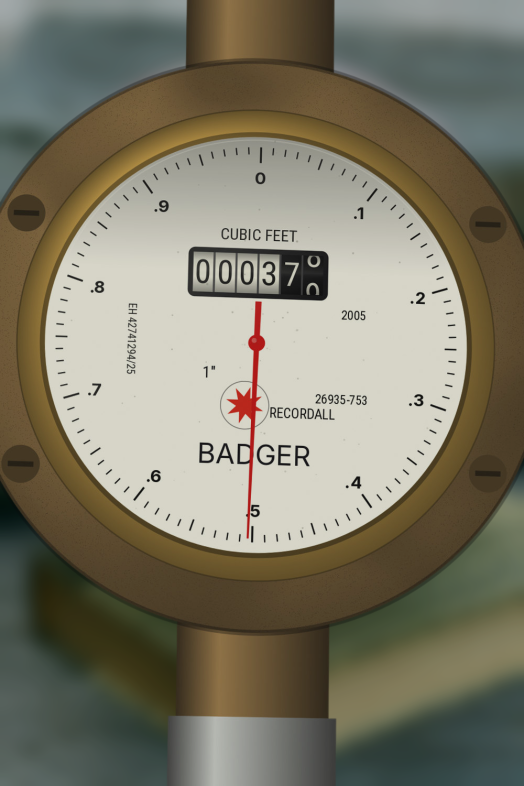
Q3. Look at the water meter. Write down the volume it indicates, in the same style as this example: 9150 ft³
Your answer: 378.50 ft³
